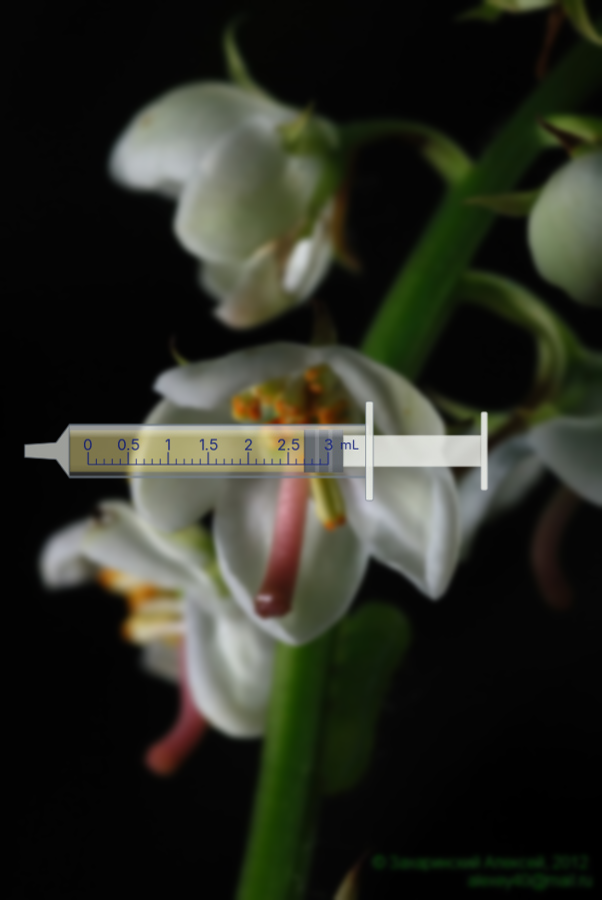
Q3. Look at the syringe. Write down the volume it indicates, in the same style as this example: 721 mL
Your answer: 2.7 mL
